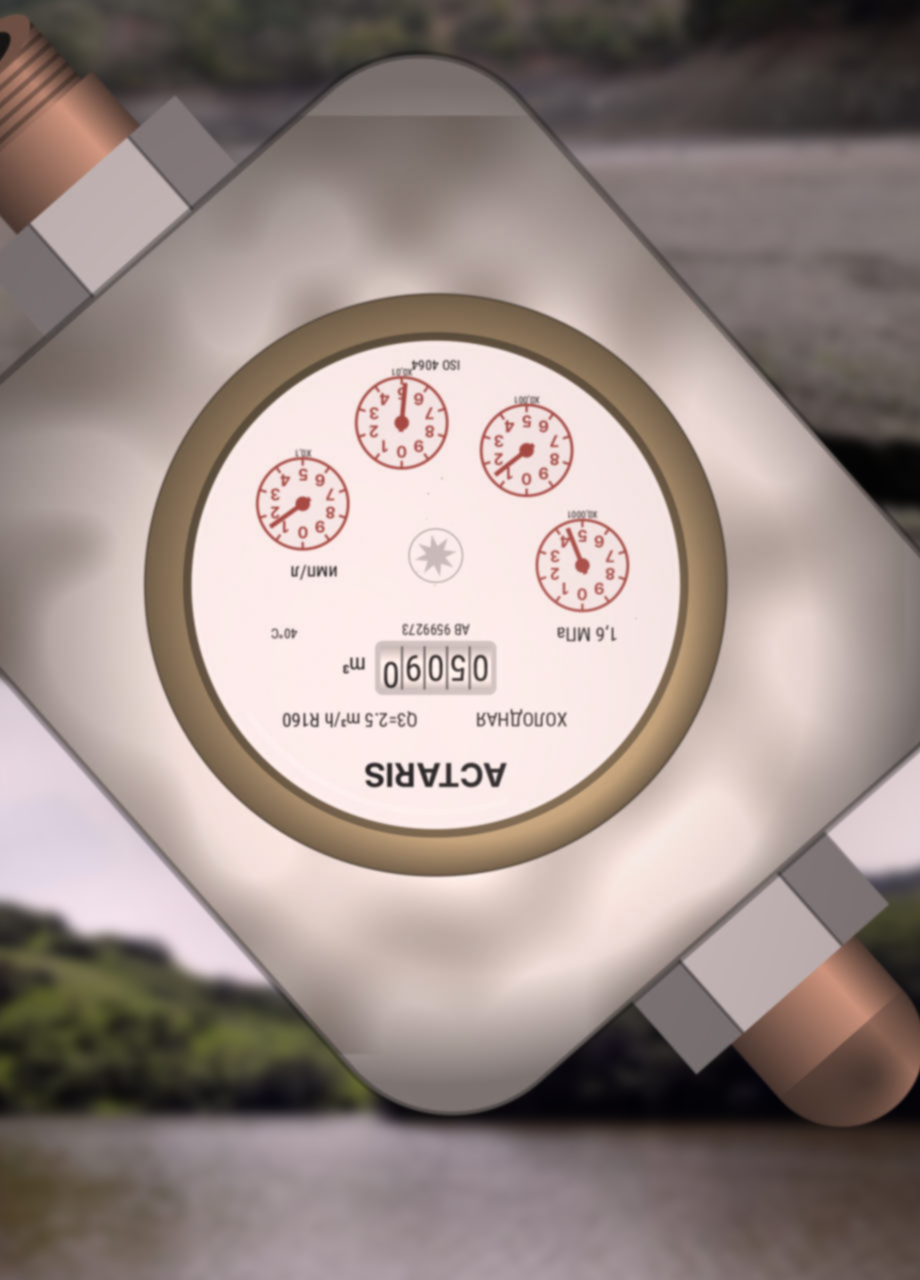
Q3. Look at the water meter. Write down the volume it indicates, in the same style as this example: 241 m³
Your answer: 5090.1514 m³
